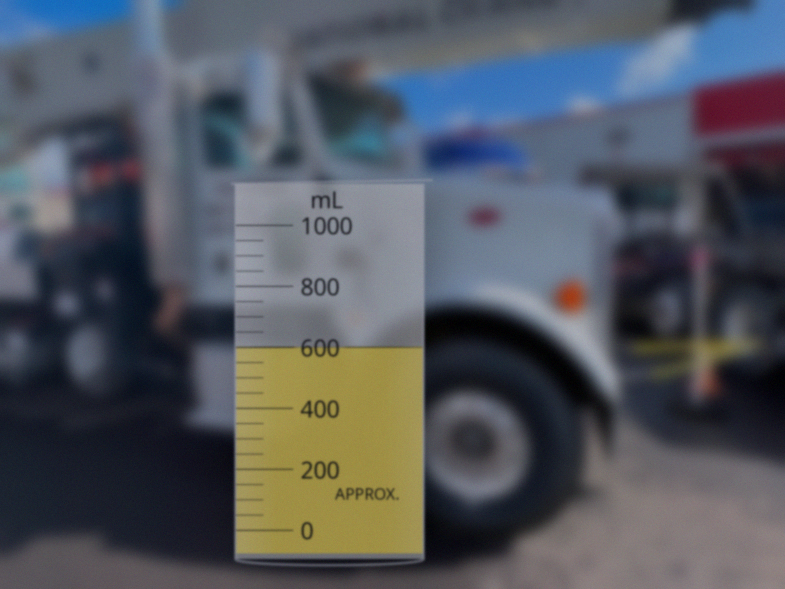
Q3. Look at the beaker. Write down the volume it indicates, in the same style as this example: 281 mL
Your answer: 600 mL
